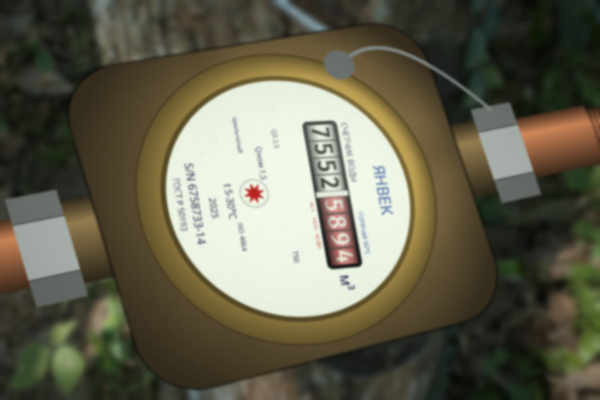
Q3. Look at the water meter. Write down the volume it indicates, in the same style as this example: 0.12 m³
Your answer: 7552.5894 m³
